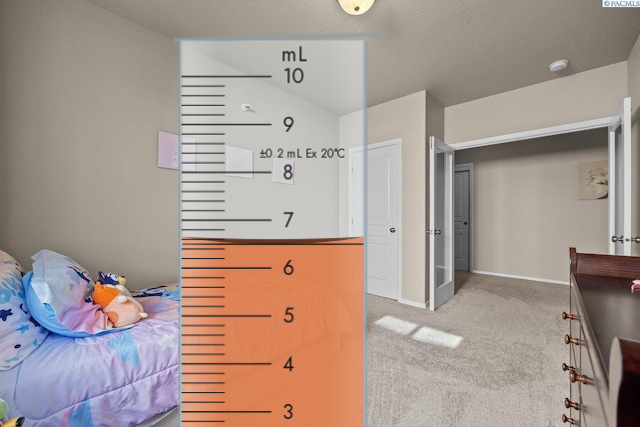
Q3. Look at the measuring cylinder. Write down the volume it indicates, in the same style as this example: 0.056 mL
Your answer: 6.5 mL
